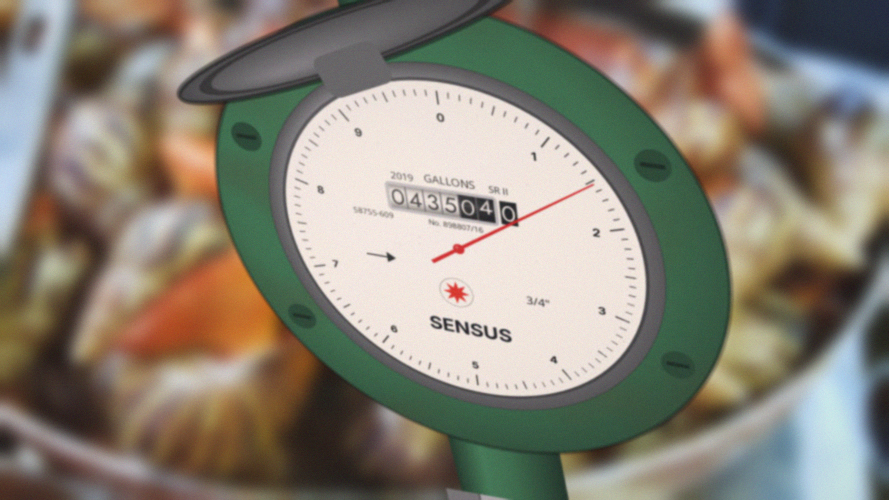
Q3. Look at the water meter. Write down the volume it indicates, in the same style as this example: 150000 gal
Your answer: 435041.5 gal
